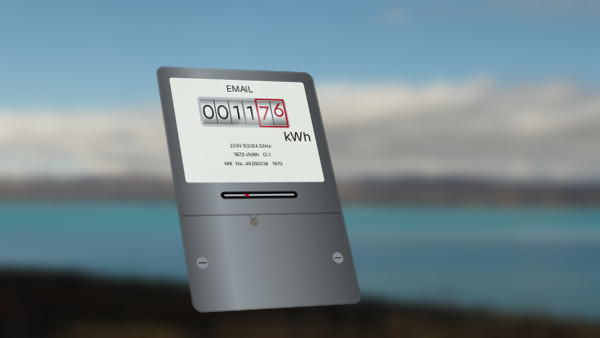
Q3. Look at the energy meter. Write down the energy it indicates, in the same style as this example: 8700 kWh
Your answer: 11.76 kWh
